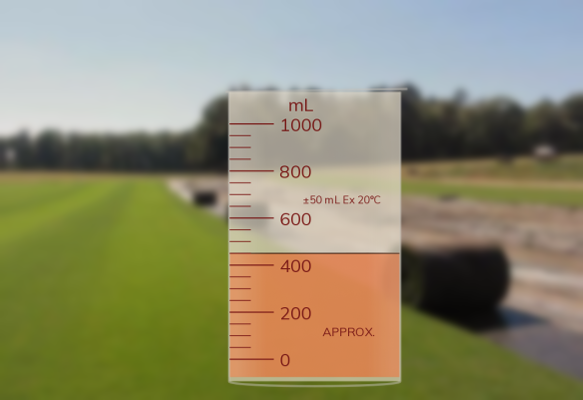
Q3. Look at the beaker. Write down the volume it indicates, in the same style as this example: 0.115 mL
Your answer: 450 mL
